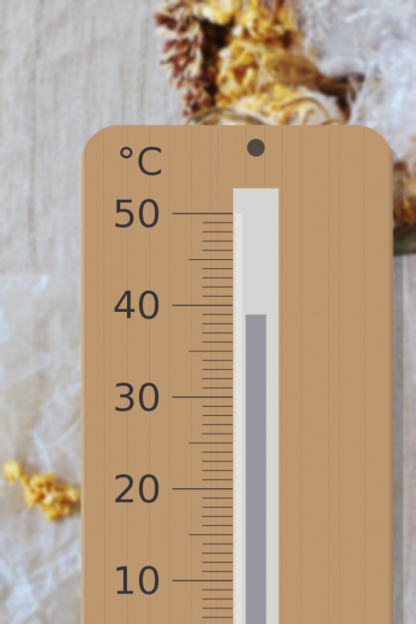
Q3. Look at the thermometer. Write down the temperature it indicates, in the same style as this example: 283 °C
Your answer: 39 °C
